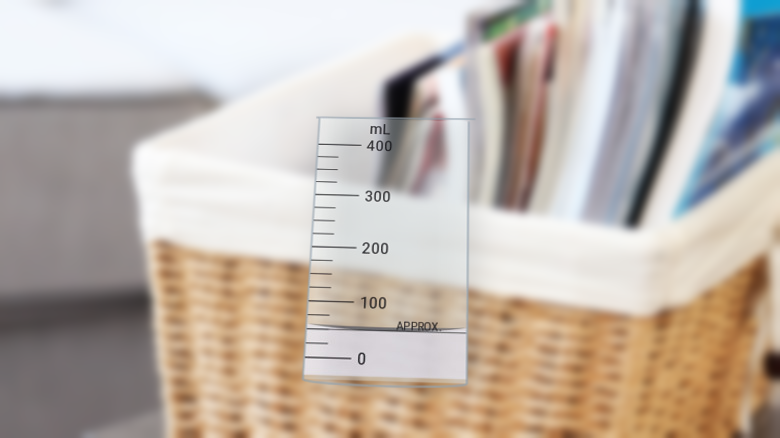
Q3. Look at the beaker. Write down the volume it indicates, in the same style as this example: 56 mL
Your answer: 50 mL
